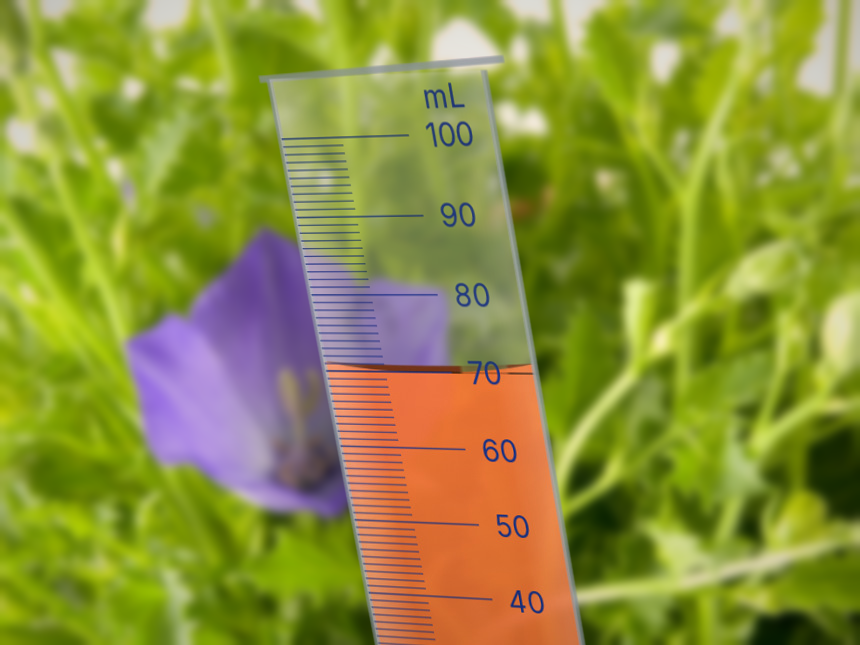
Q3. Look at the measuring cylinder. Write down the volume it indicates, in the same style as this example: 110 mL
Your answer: 70 mL
